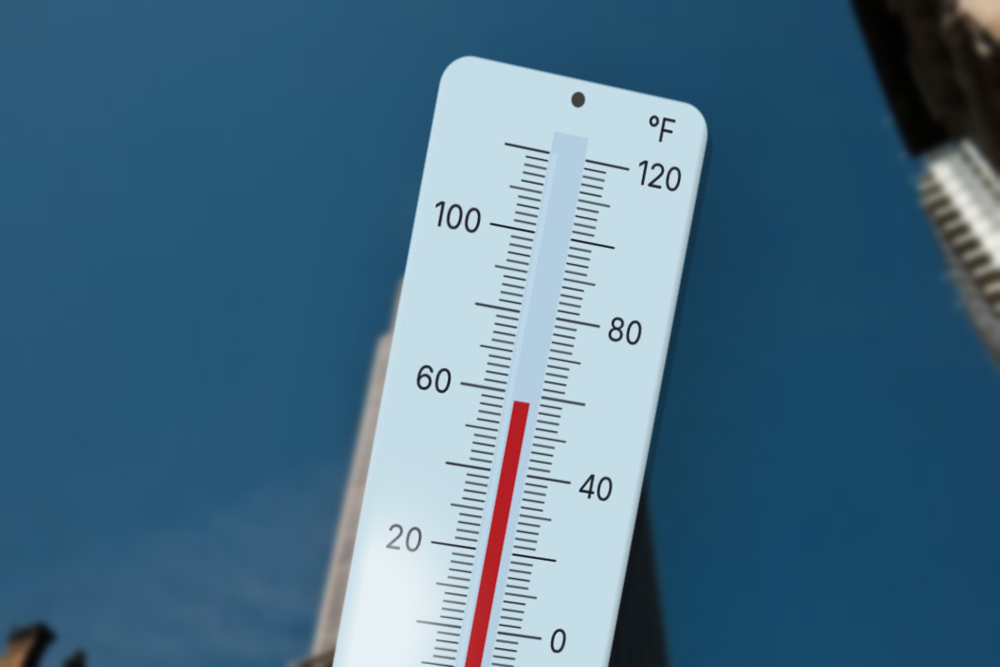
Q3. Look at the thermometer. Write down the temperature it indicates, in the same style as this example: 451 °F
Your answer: 58 °F
